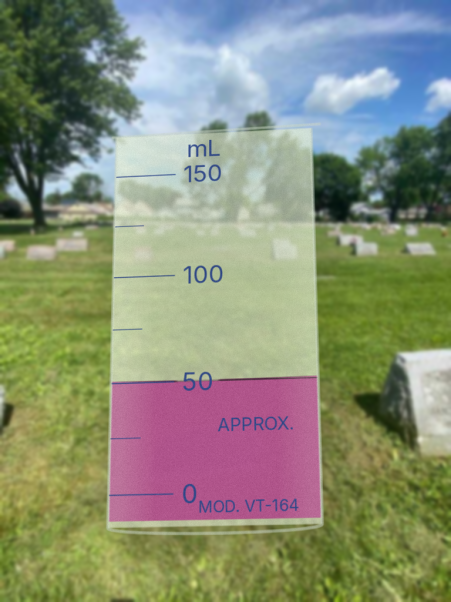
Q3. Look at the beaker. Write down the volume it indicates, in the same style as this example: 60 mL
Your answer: 50 mL
